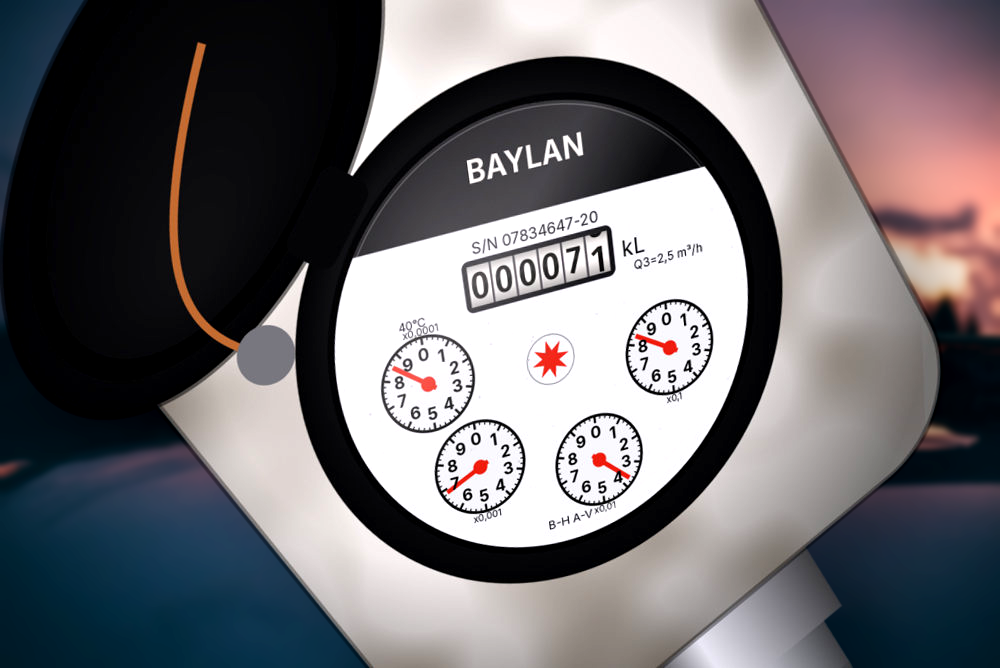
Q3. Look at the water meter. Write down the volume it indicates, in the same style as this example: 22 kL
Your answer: 70.8368 kL
